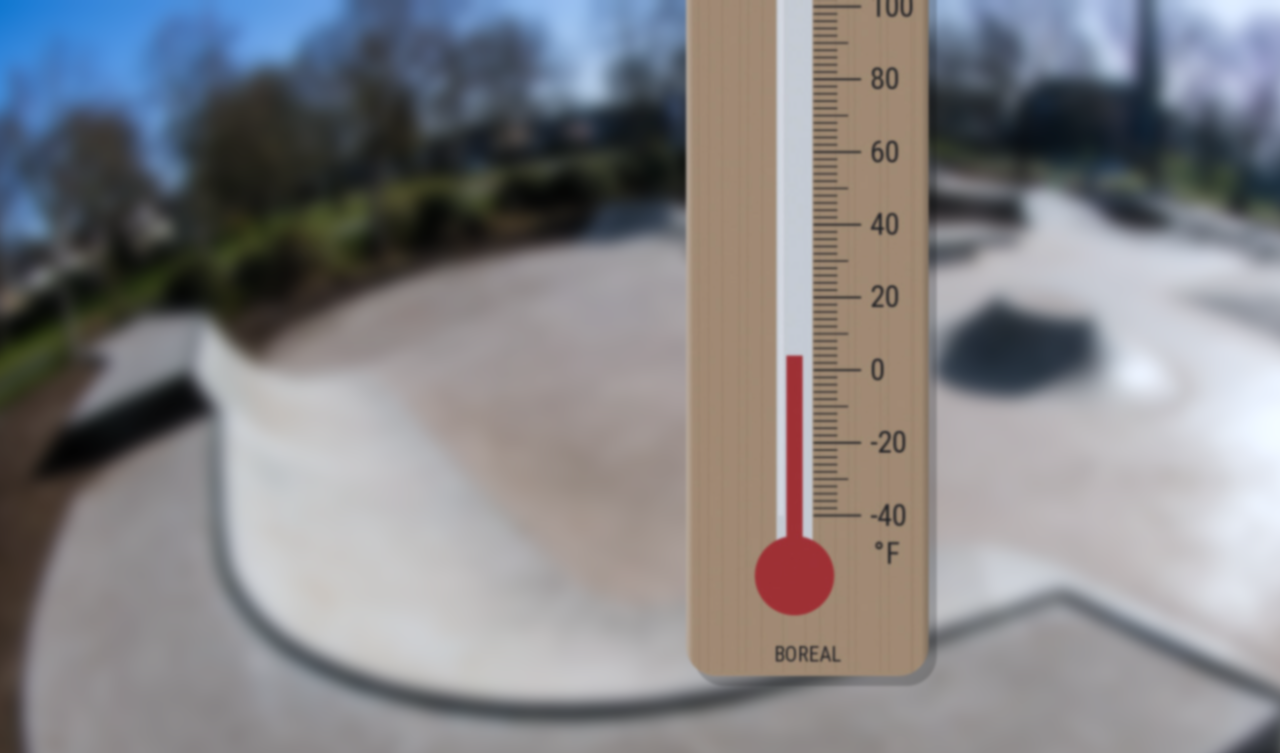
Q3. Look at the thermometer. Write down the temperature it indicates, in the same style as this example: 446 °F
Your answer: 4 °F
